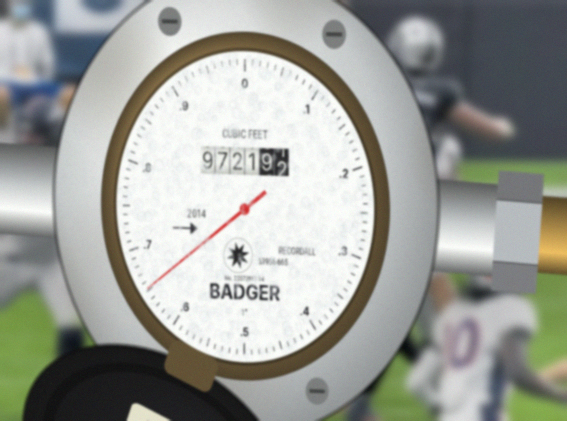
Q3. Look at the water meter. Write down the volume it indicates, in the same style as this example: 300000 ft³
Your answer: 972191.65 ft³
